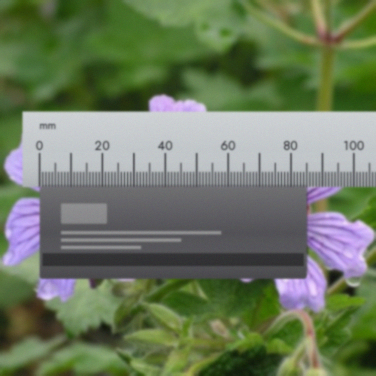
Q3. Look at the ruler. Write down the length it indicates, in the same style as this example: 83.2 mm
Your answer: 85 mm
